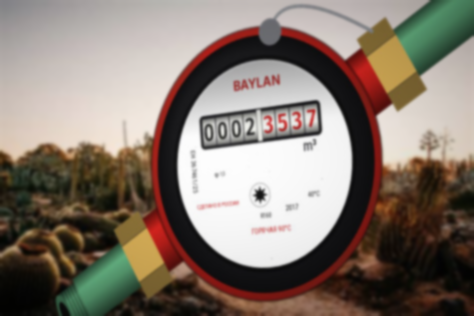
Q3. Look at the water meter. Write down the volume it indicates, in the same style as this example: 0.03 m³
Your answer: 2.3537 m³
